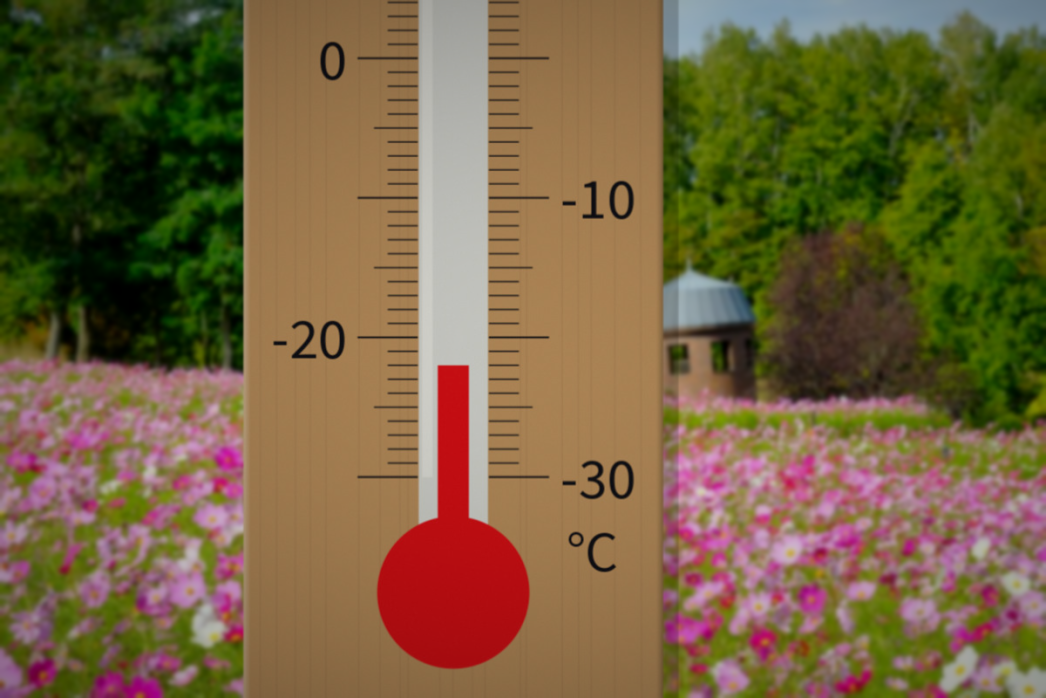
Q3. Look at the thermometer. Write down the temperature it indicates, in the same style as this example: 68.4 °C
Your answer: -22 °C
